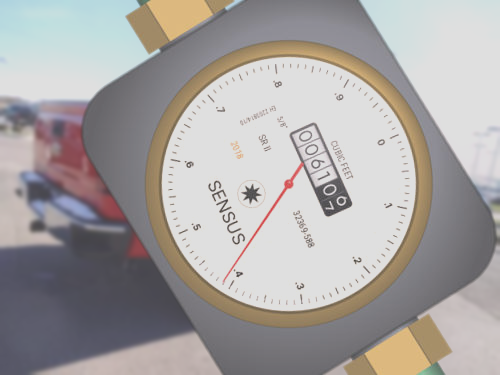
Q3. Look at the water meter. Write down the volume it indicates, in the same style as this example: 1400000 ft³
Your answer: 6106.41 ft³
